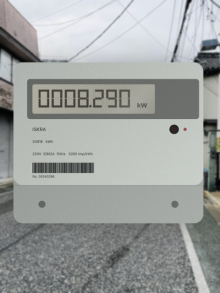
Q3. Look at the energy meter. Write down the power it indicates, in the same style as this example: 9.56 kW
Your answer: 8.290 kW
